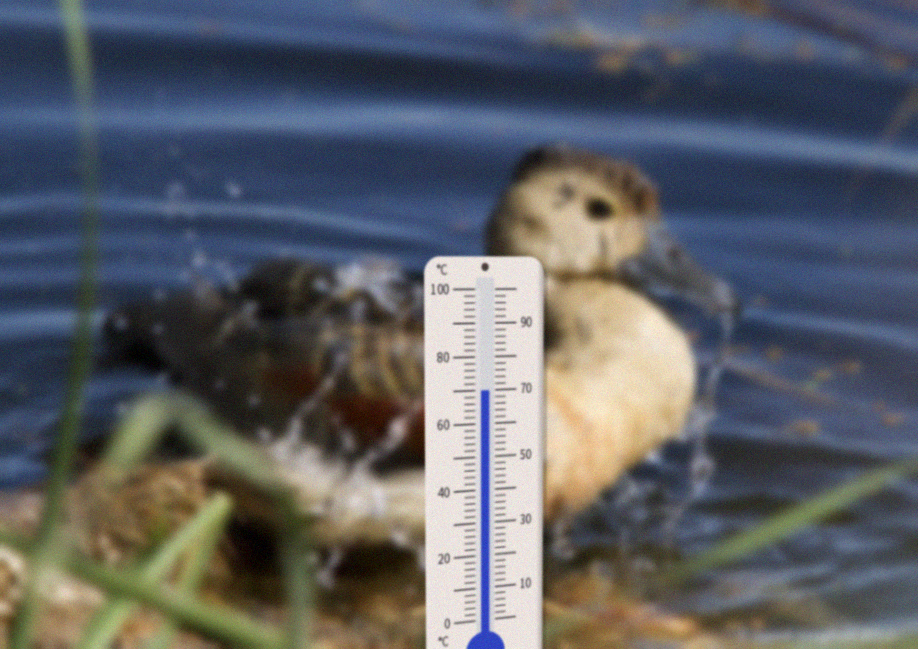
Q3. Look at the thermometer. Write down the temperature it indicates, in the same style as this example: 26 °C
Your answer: 70 °C
